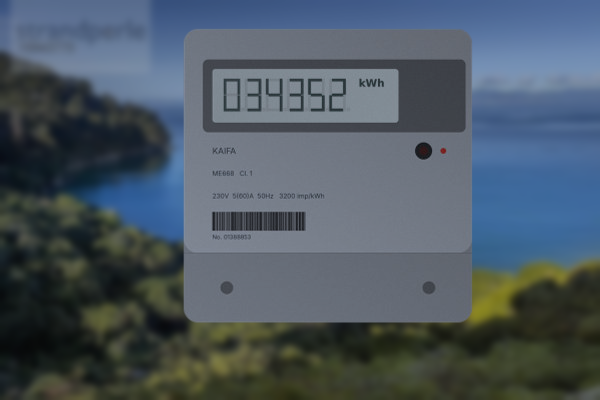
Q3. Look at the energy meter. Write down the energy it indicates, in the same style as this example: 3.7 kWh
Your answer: 34352 kWh
